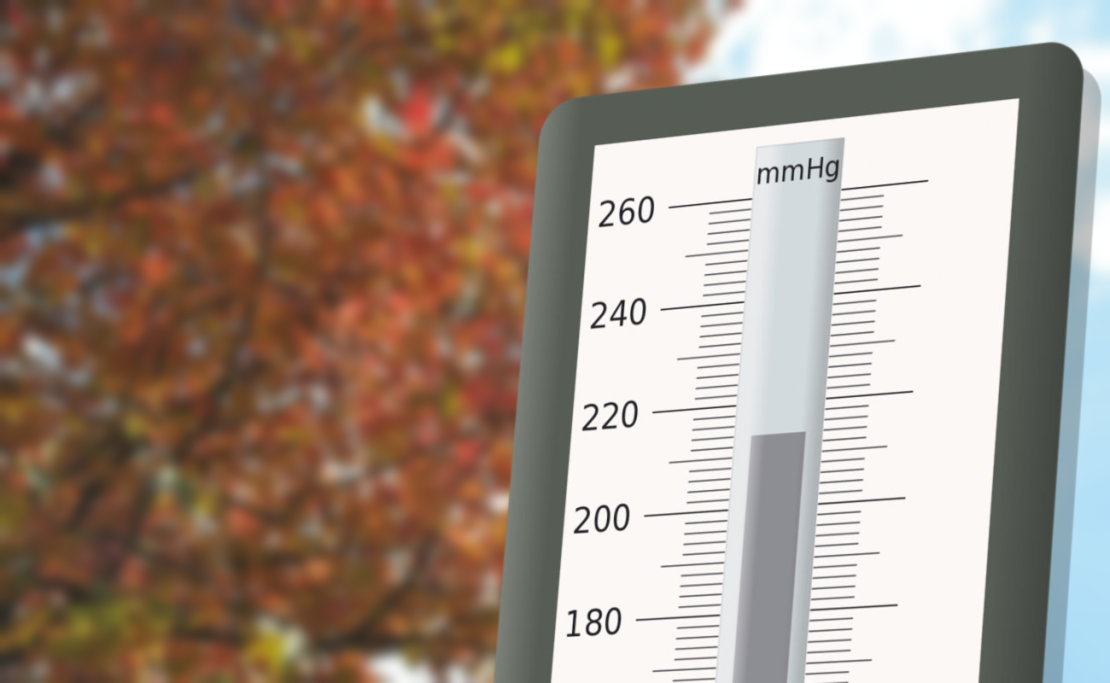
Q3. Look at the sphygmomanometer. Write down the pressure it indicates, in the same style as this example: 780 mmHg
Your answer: 214 mmHg
